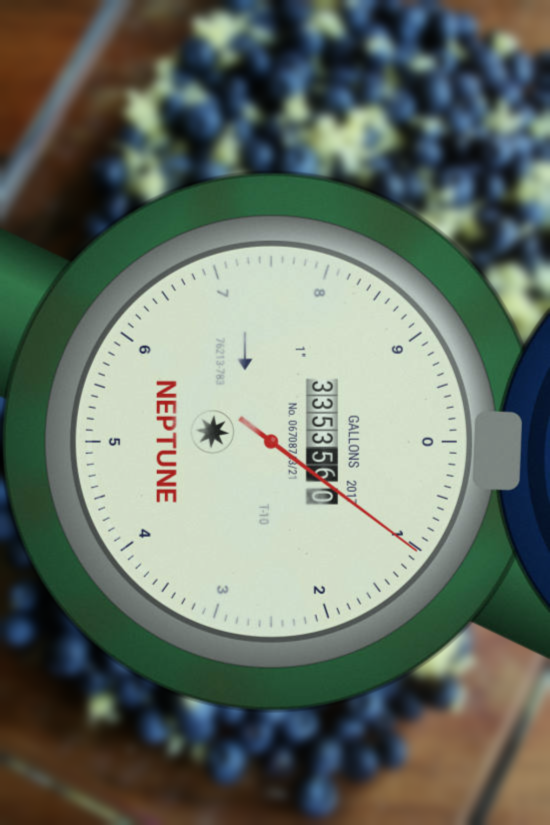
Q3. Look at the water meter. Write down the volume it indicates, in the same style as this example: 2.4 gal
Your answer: 3353561.0 gal
